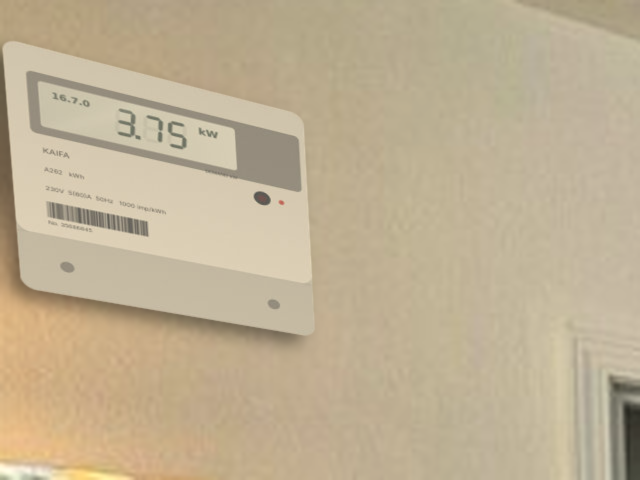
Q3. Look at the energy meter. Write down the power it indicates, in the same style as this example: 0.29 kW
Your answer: 3.75 kW
